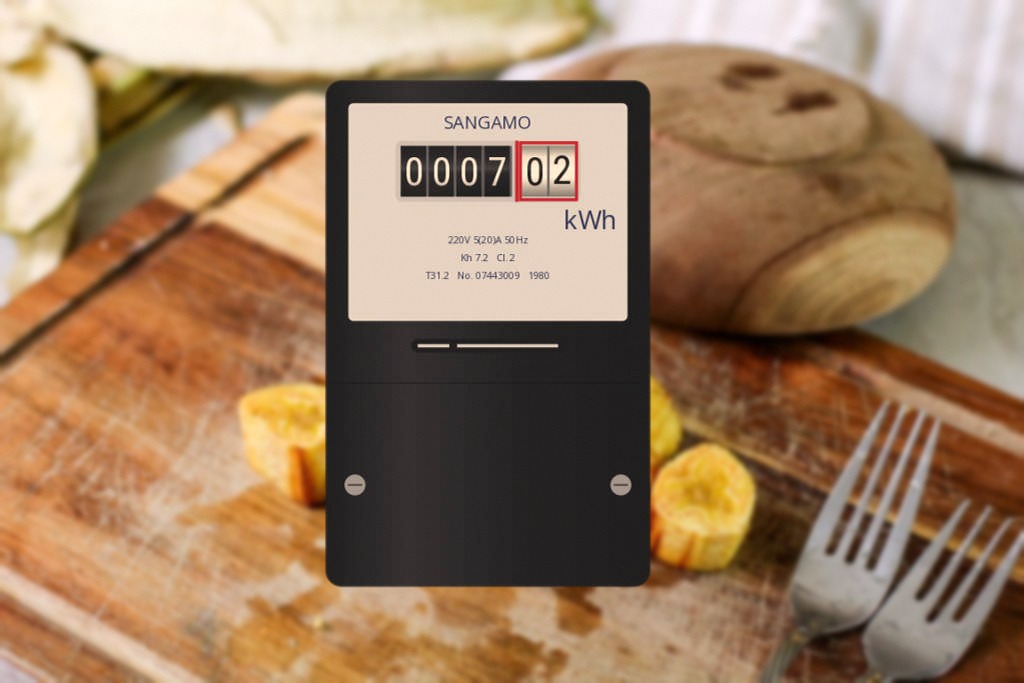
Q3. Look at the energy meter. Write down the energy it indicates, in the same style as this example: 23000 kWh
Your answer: 7.02 kWh
